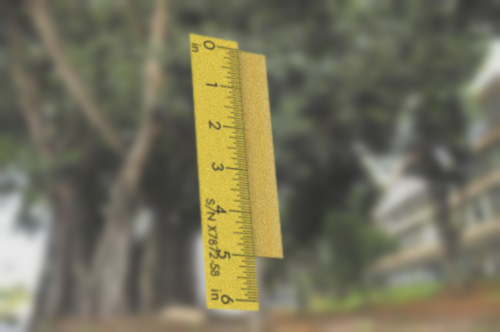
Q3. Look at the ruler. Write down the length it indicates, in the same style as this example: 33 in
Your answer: 5 in
